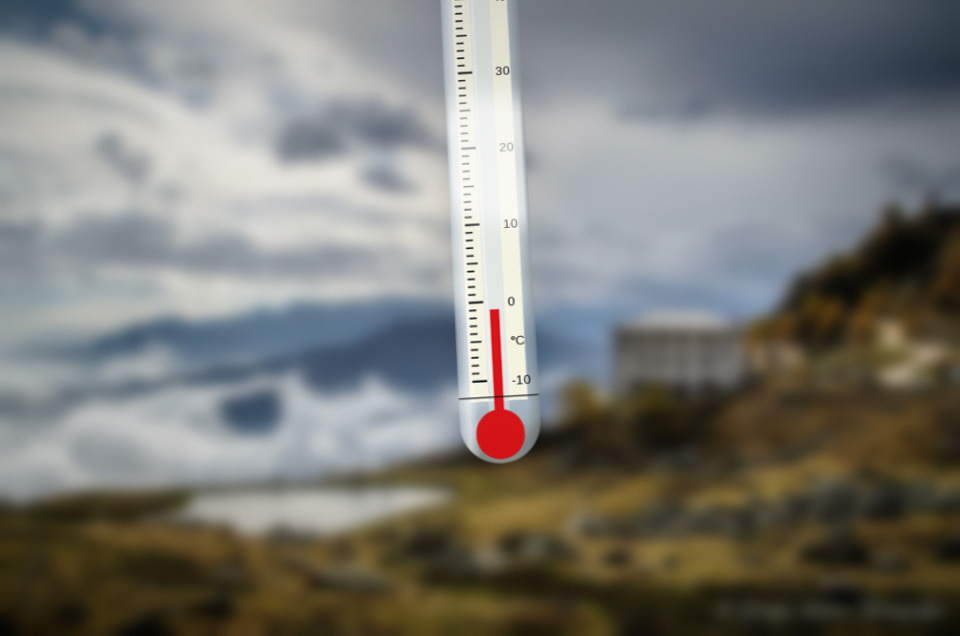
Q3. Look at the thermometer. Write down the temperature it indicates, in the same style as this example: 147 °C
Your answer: -1 °C
